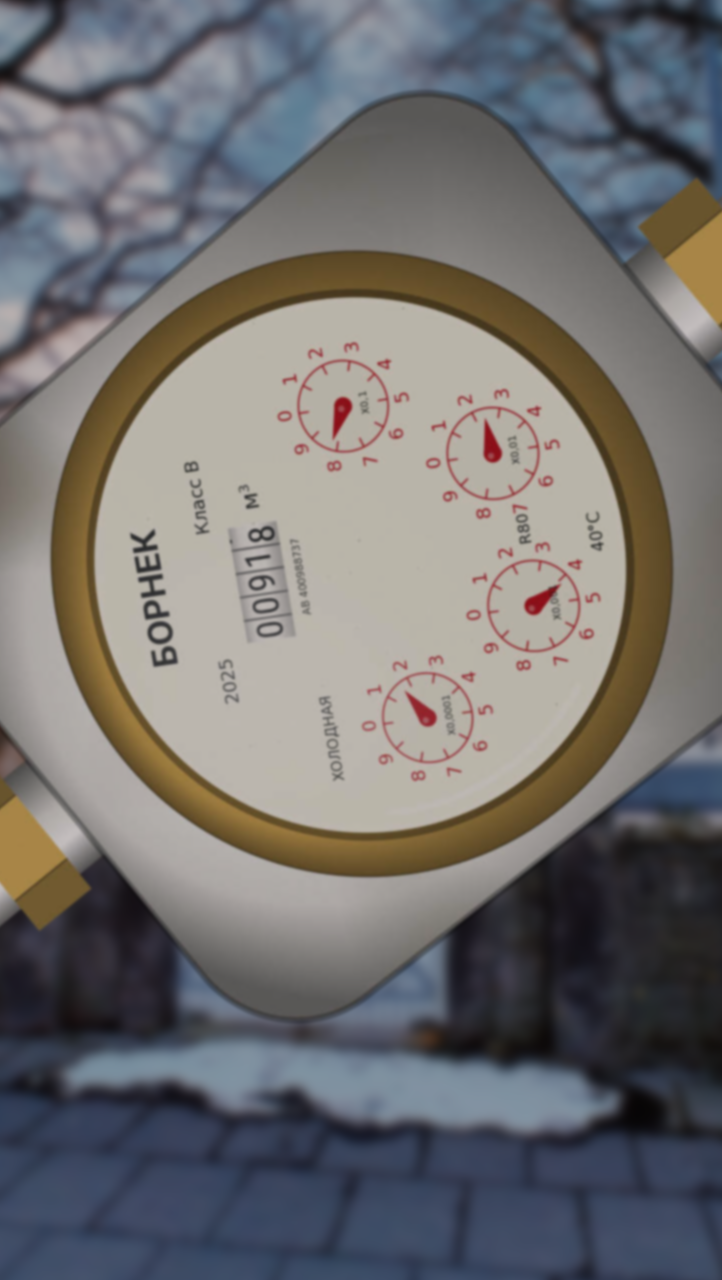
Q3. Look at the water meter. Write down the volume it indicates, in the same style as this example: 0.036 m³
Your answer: 917.8241 m³
